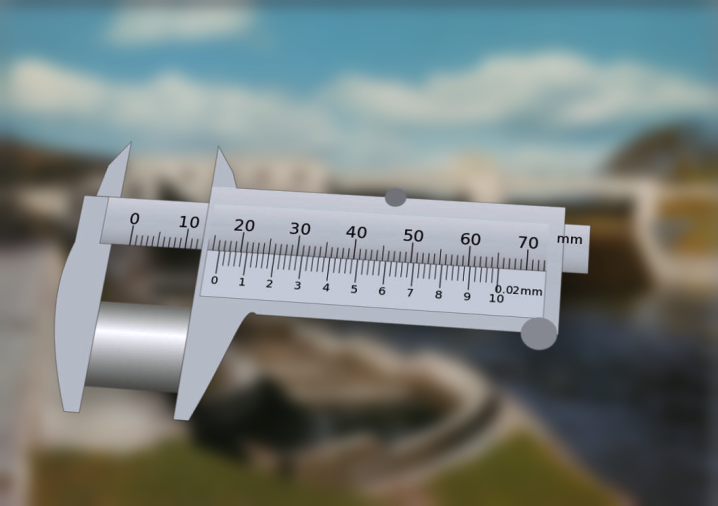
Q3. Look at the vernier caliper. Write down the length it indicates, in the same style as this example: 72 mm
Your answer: 16.2 mm
